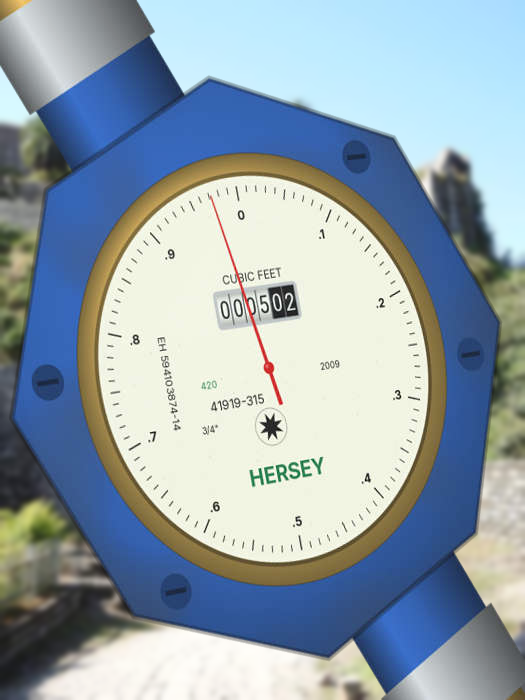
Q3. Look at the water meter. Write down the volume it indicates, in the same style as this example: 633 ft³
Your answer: 501.97 ft³
